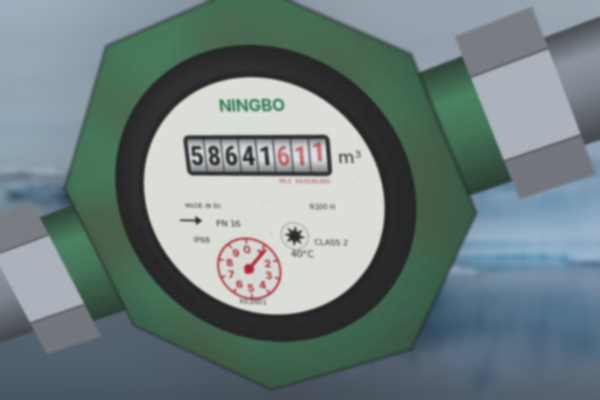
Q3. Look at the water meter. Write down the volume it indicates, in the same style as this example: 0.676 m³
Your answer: 58641.6111 m³
